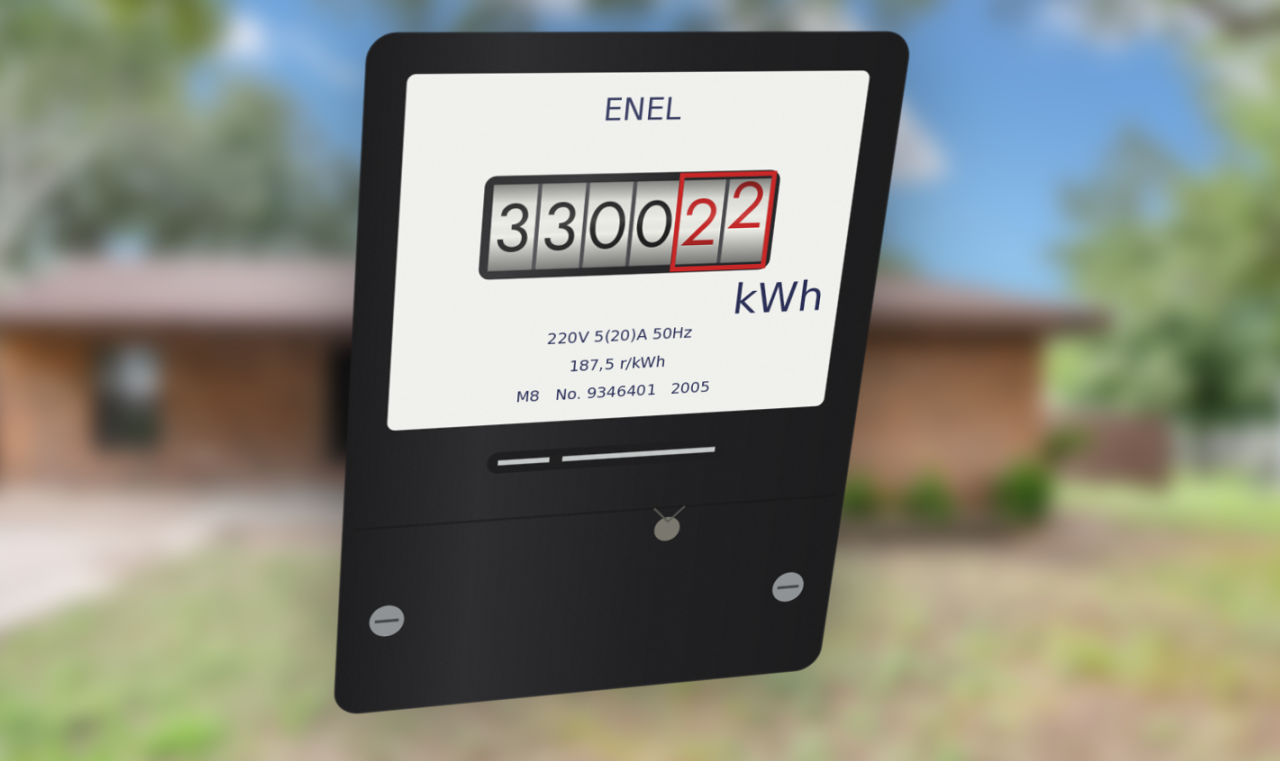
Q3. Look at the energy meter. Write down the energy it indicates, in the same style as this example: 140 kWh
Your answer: 3300.22 kWh
